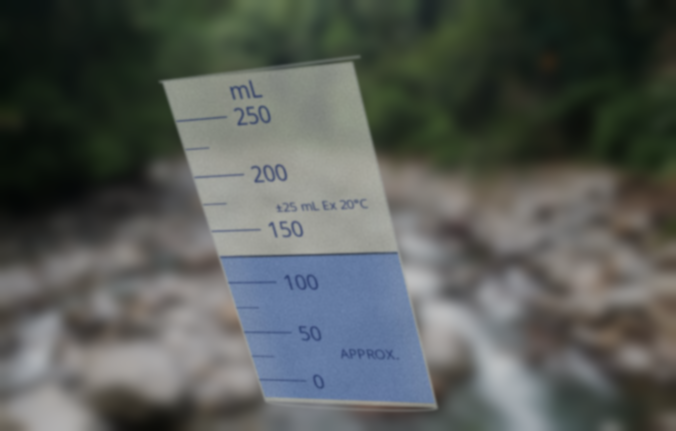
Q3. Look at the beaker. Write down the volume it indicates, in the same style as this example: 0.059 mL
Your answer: 125 mL
